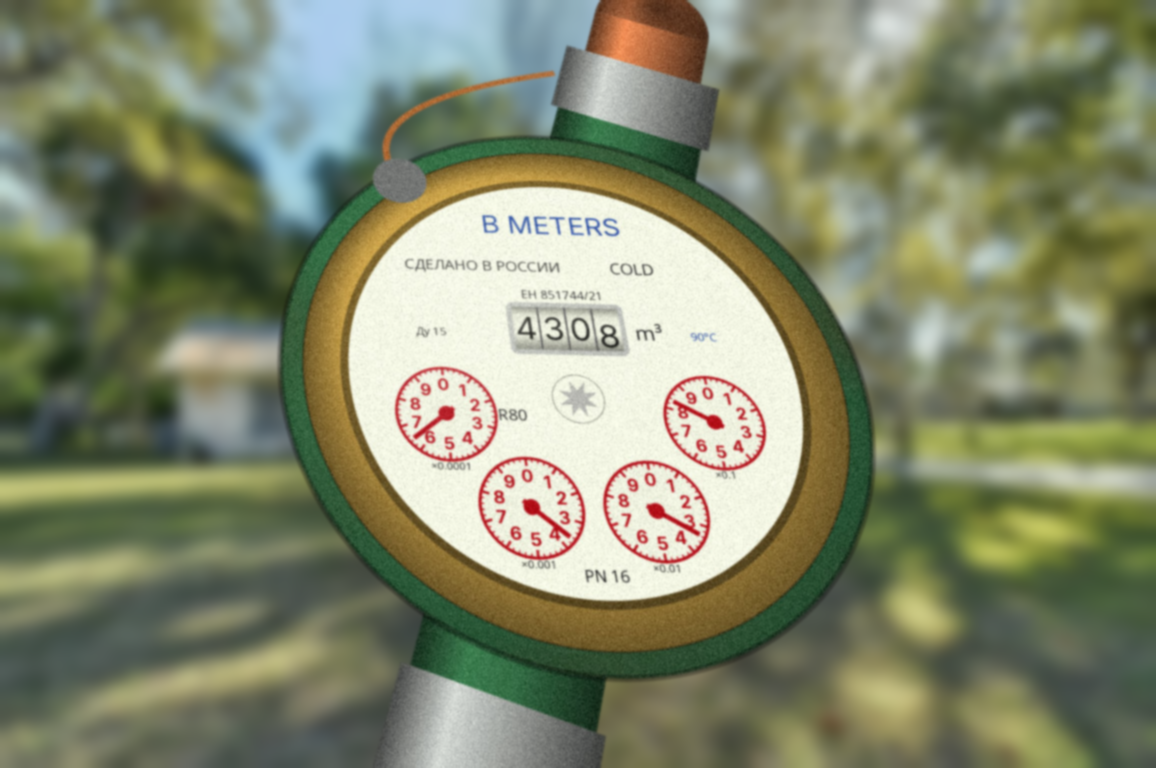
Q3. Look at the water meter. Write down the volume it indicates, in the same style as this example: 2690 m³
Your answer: 4307.8336 m³
